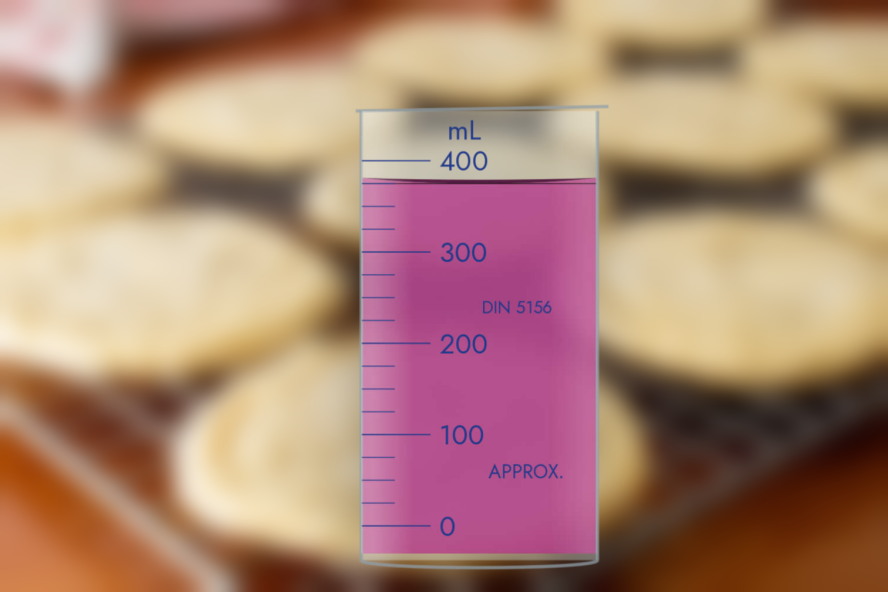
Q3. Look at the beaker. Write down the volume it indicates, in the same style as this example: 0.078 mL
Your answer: 375 mL
